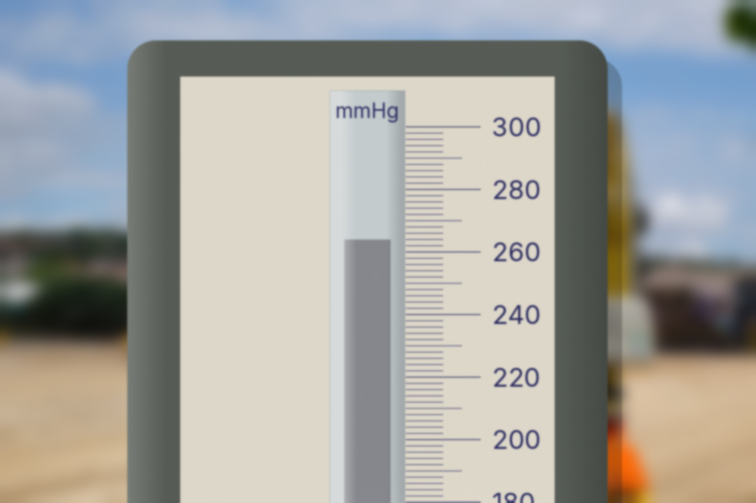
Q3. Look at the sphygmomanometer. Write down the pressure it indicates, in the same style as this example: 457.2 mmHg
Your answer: 264 mmHg
